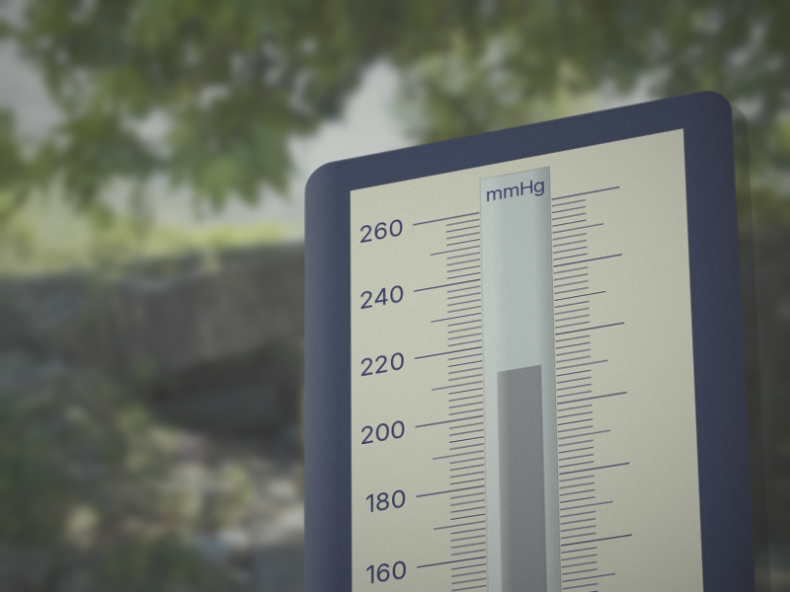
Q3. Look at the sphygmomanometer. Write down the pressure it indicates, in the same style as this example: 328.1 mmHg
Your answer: 212 mmHg
